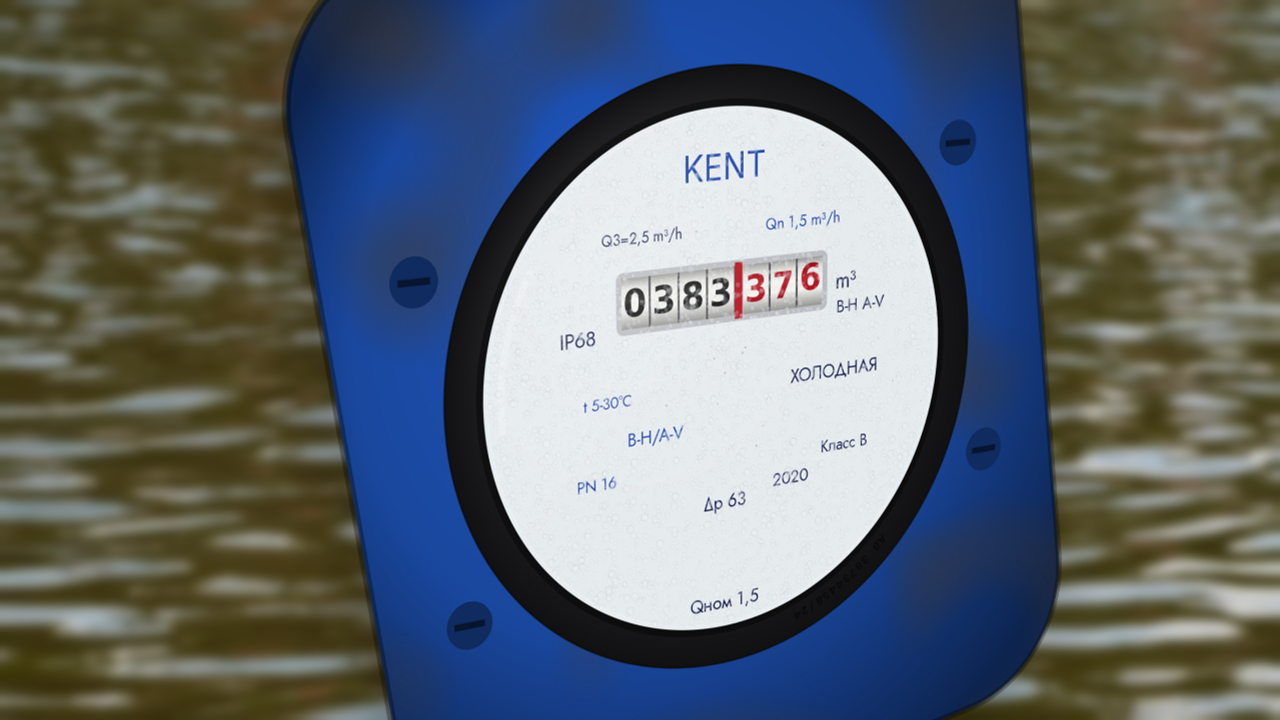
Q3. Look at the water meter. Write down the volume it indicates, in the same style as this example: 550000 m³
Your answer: 383.376 m³
